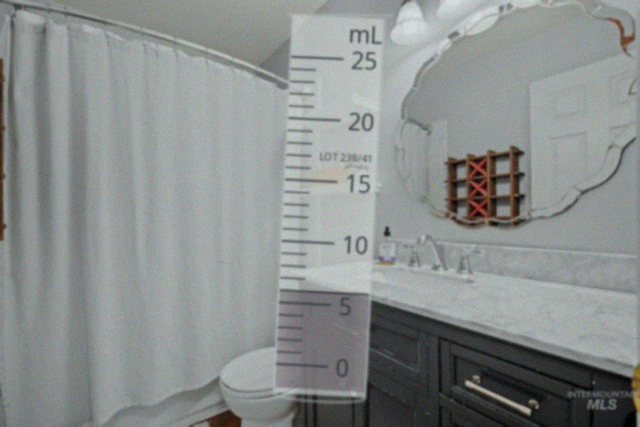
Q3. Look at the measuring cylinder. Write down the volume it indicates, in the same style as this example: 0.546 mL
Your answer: 6 mL
